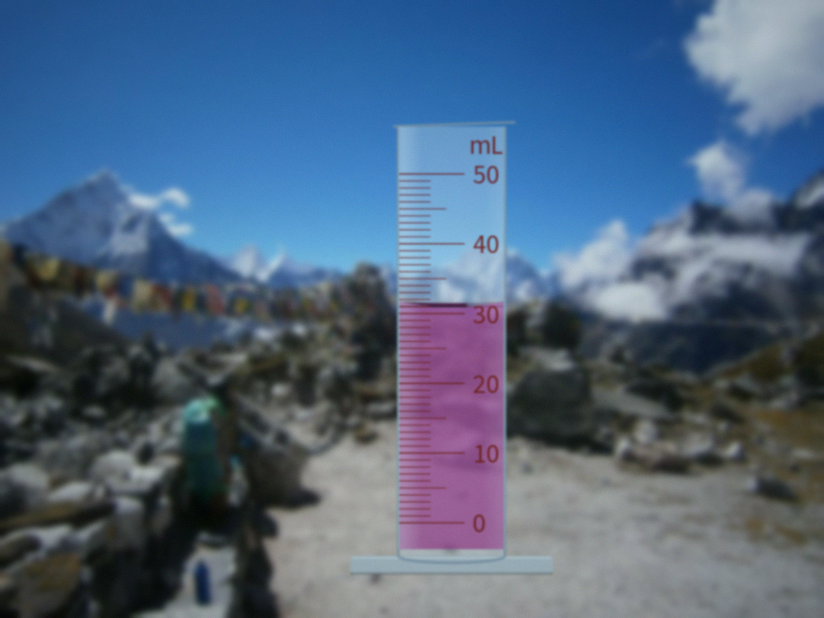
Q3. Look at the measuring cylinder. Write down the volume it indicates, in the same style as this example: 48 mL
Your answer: 31 mL
